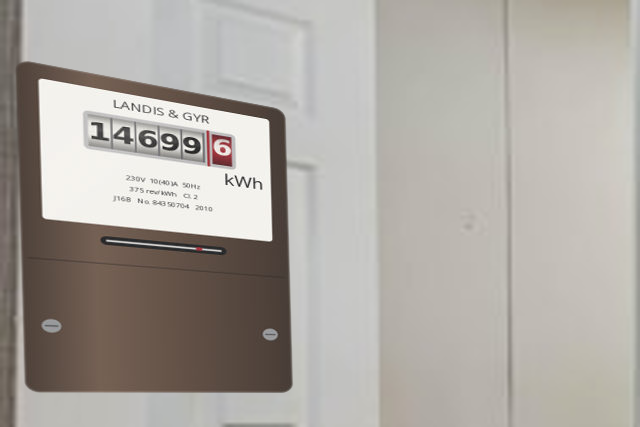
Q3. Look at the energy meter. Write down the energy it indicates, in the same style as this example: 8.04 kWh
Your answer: 14699.6 kWh
